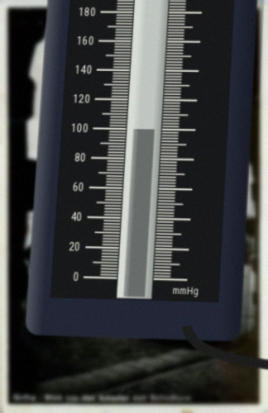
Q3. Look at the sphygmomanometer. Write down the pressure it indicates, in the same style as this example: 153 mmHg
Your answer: 100 mmHg
